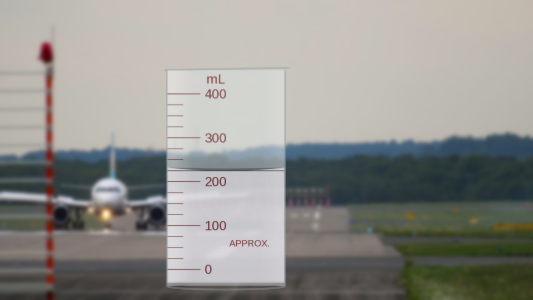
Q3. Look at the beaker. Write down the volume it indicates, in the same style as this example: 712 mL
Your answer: 225 mL
